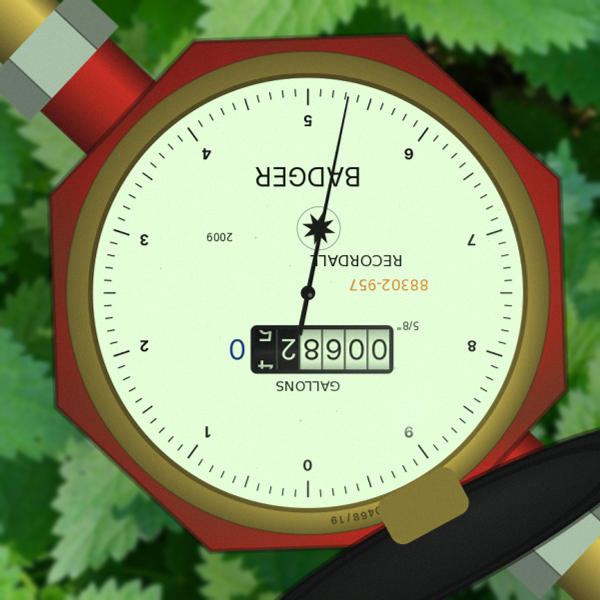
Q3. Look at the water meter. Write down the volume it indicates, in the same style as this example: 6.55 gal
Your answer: 68245.3 gal
